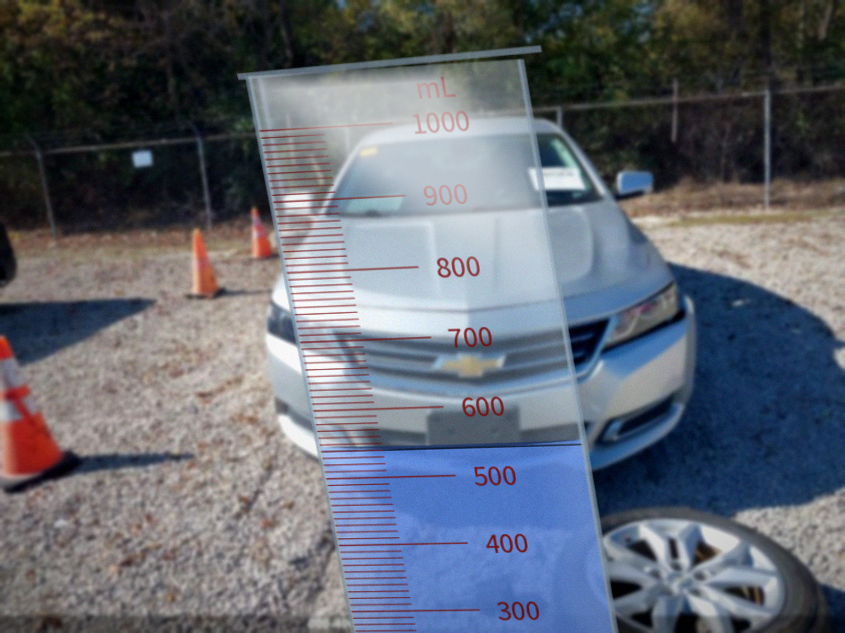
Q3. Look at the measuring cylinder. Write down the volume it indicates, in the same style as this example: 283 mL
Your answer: 540 mL
